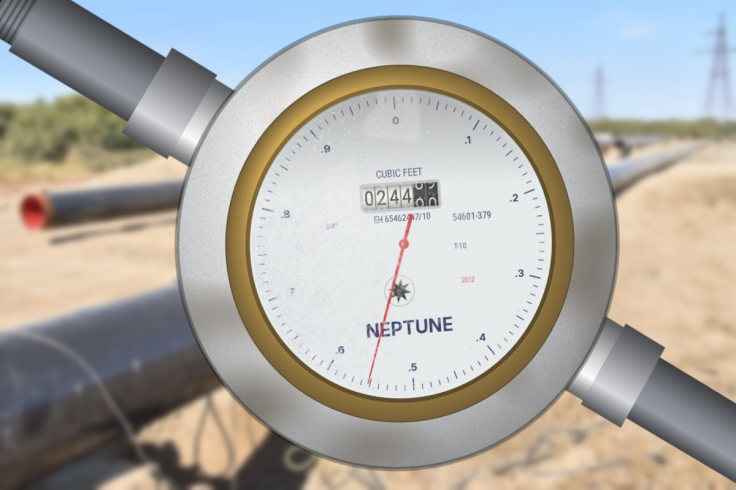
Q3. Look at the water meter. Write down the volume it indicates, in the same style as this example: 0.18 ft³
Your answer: 24489.55 ft³
